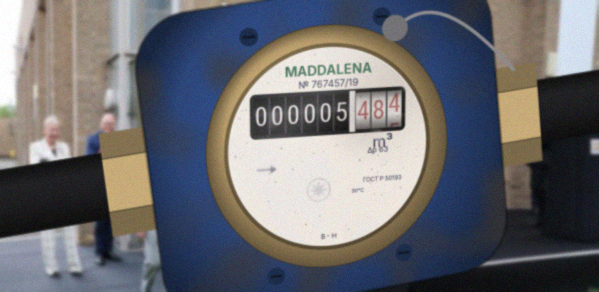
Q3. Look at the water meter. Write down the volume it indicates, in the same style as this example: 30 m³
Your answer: 5.484 m³
